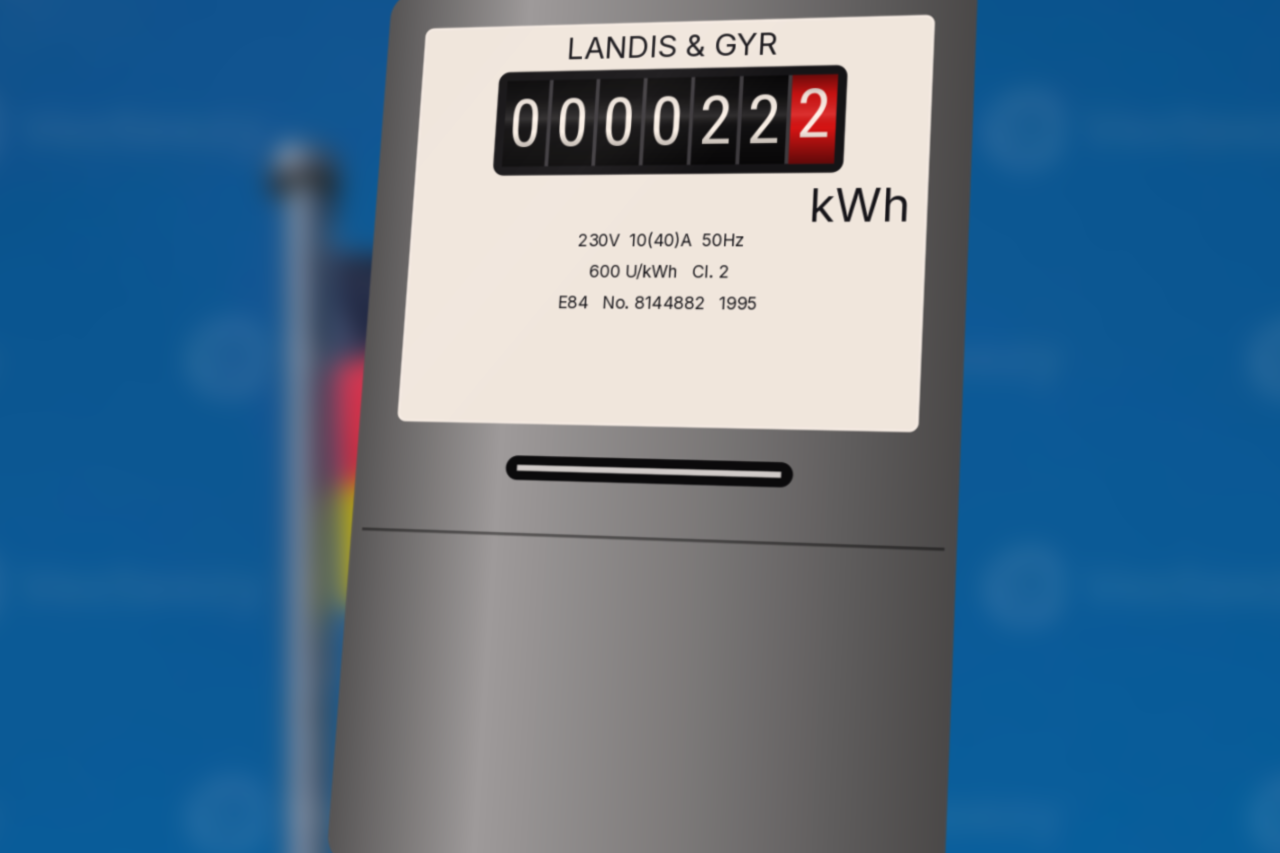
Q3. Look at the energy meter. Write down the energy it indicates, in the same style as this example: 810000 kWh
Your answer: 22.2 kWh
